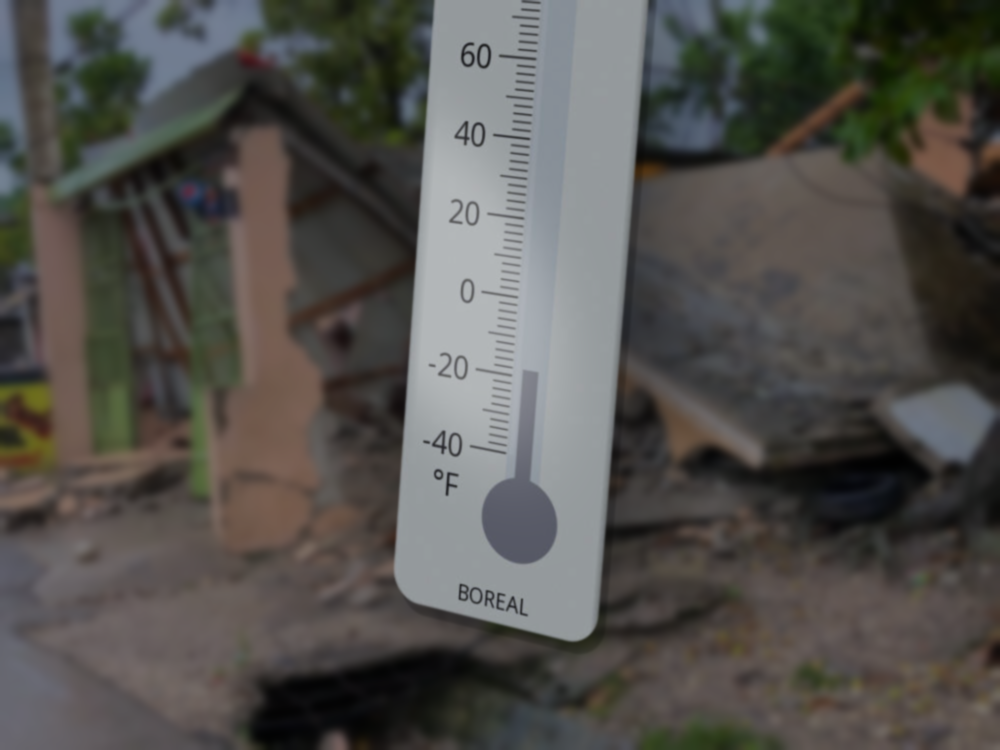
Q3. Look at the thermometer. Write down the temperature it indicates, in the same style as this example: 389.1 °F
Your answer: -18 °F
